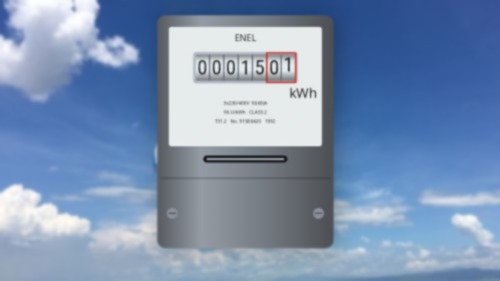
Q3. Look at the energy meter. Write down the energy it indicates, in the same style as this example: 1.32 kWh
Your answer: 15.01 kWh
